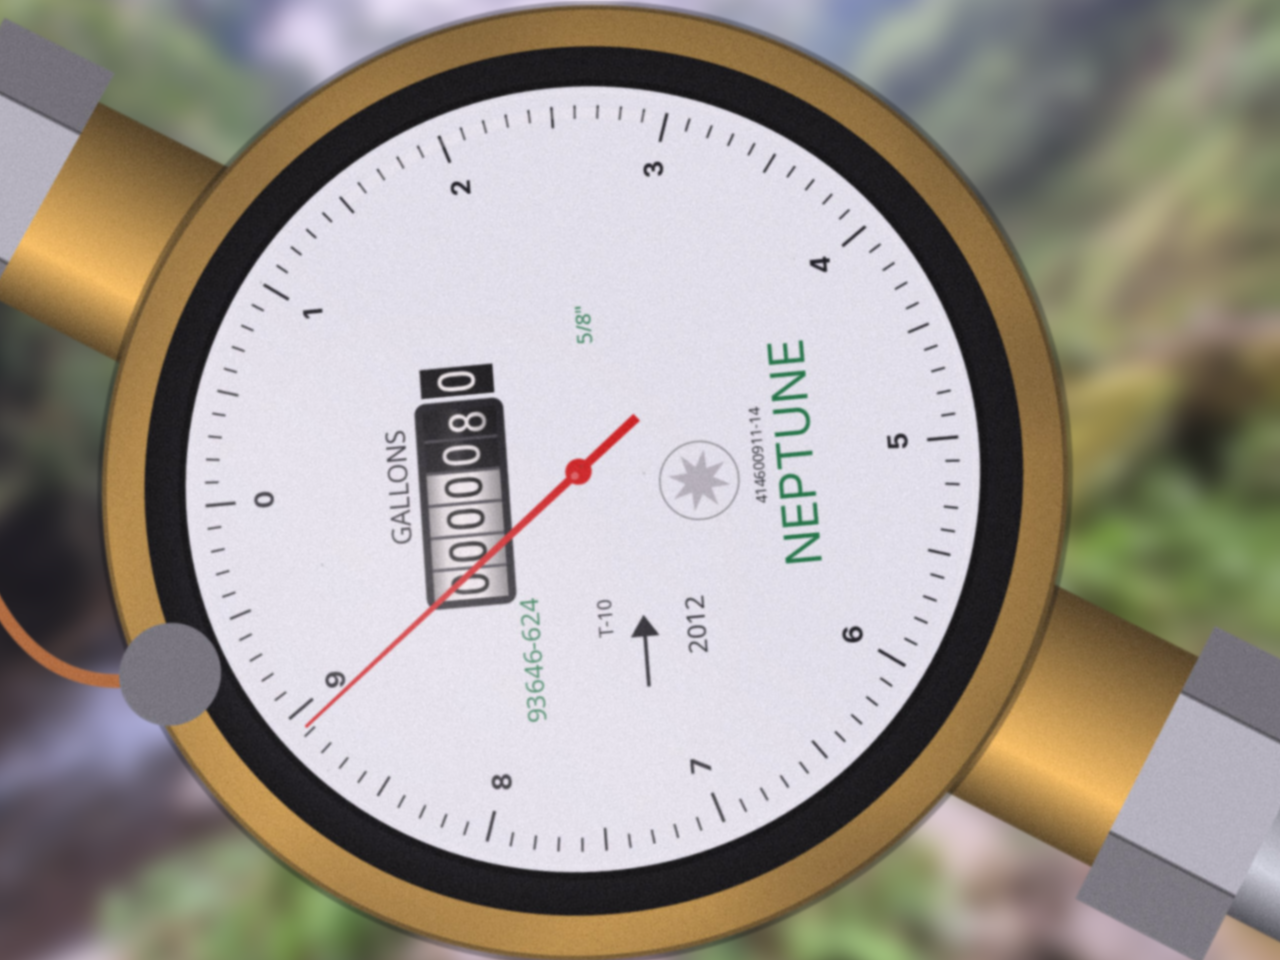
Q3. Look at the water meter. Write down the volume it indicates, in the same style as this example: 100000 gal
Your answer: 78.9 gal
